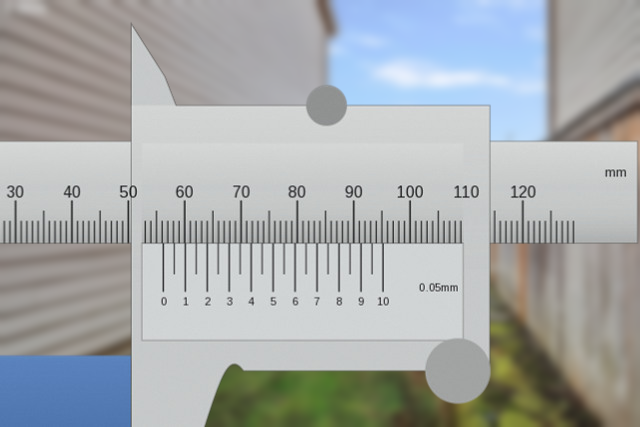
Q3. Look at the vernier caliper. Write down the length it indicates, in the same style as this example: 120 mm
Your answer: 56.2 mm
